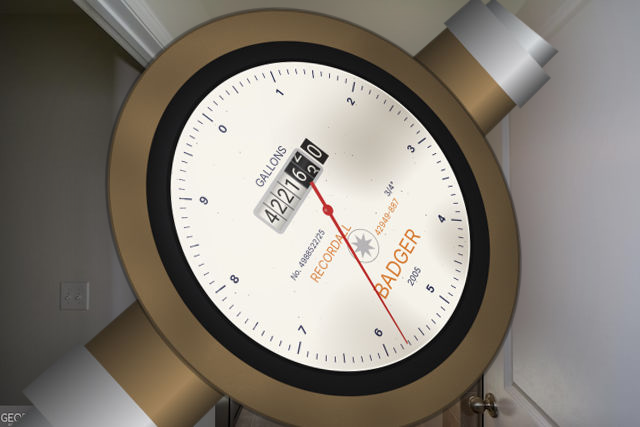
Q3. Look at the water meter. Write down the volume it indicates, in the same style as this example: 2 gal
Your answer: 4221625.7 gal
